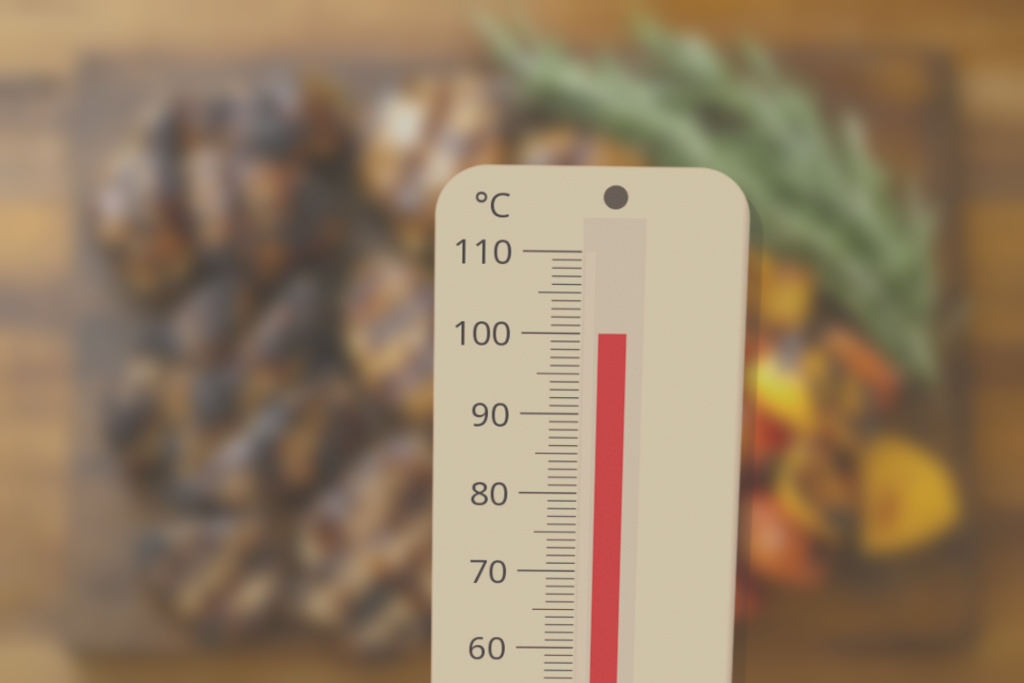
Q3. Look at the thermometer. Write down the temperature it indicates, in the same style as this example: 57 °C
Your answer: 100 °C
